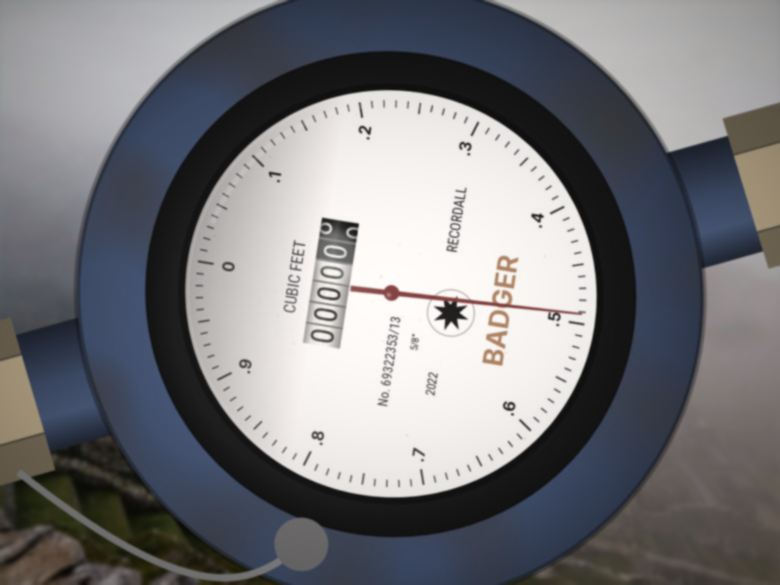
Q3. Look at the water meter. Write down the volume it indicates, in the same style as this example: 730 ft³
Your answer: 8.49 ft³
